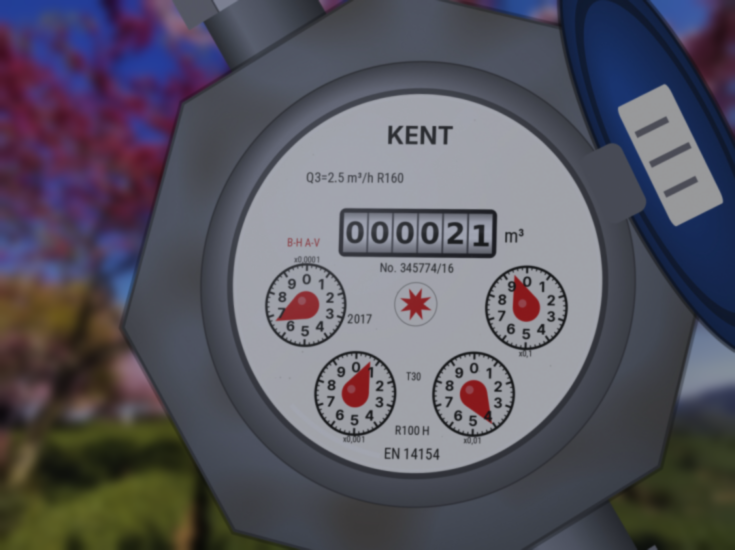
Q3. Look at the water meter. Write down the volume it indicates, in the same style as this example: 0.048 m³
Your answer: 20.9406 m³
